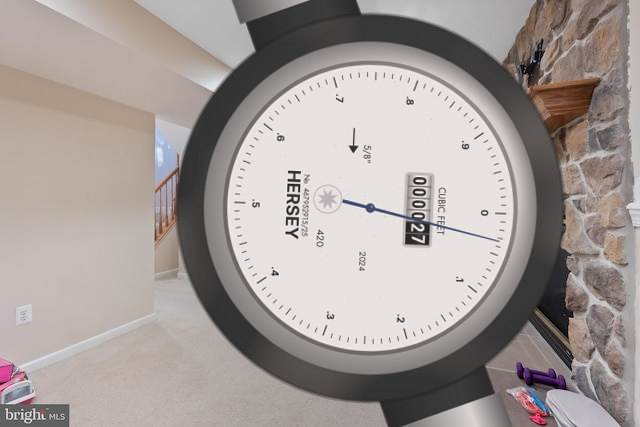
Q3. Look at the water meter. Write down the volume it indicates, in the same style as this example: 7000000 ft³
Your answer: 27.03 ft³
